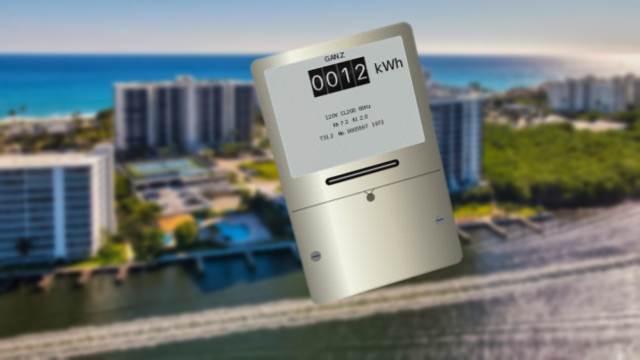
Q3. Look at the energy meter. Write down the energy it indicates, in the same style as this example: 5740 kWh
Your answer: 12 kWh
